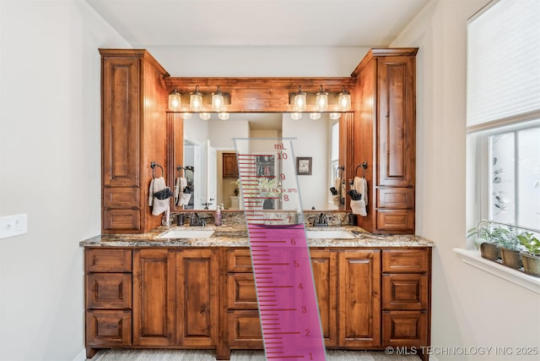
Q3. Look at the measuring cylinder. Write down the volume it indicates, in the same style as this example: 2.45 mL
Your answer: 6.6 mL
